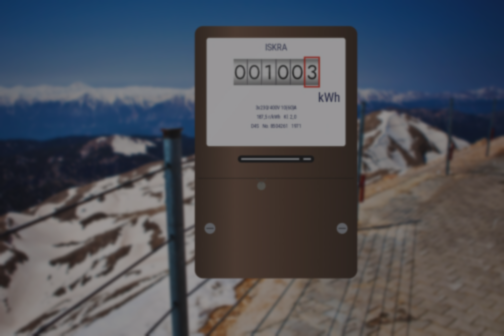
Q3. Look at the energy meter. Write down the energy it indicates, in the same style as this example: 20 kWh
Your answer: 100.3 kWh
